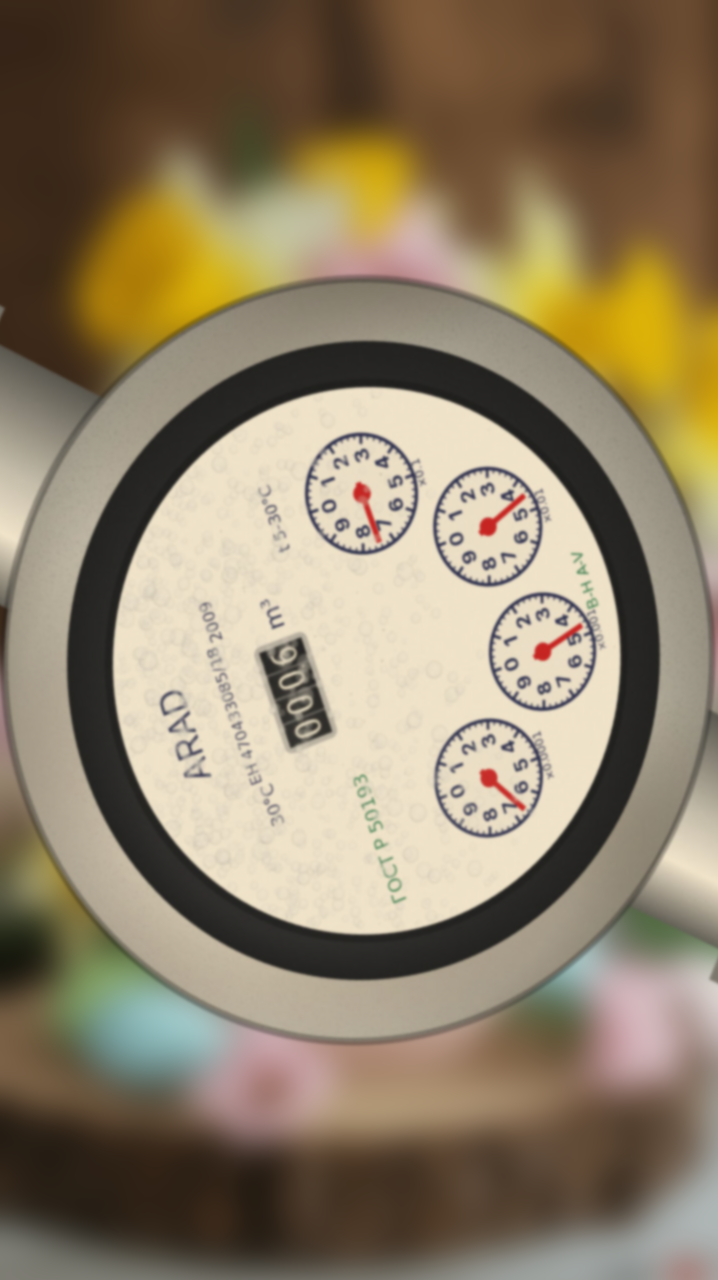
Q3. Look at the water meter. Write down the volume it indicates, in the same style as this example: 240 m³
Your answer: 6.7446 m³
